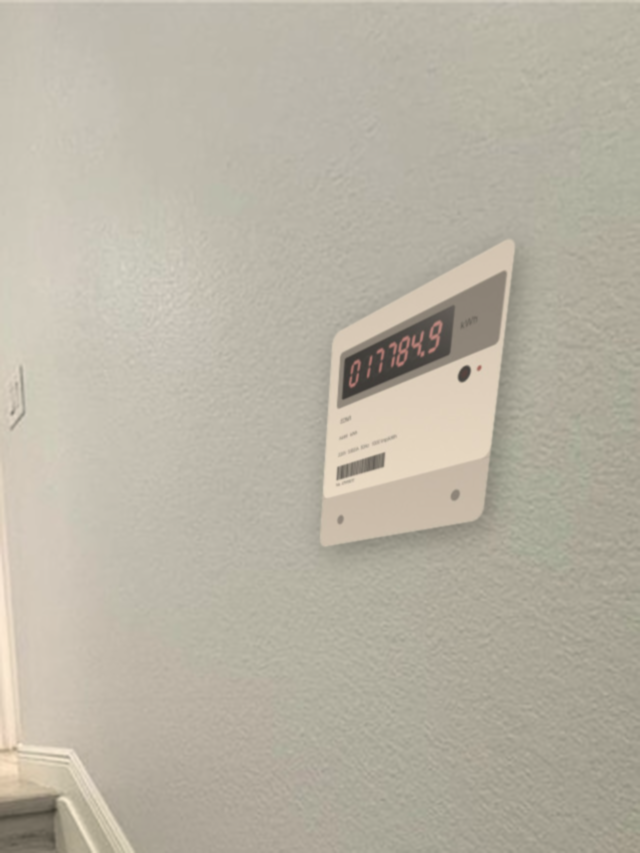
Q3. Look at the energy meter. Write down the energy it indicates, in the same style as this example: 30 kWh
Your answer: 17784.9 kWh
